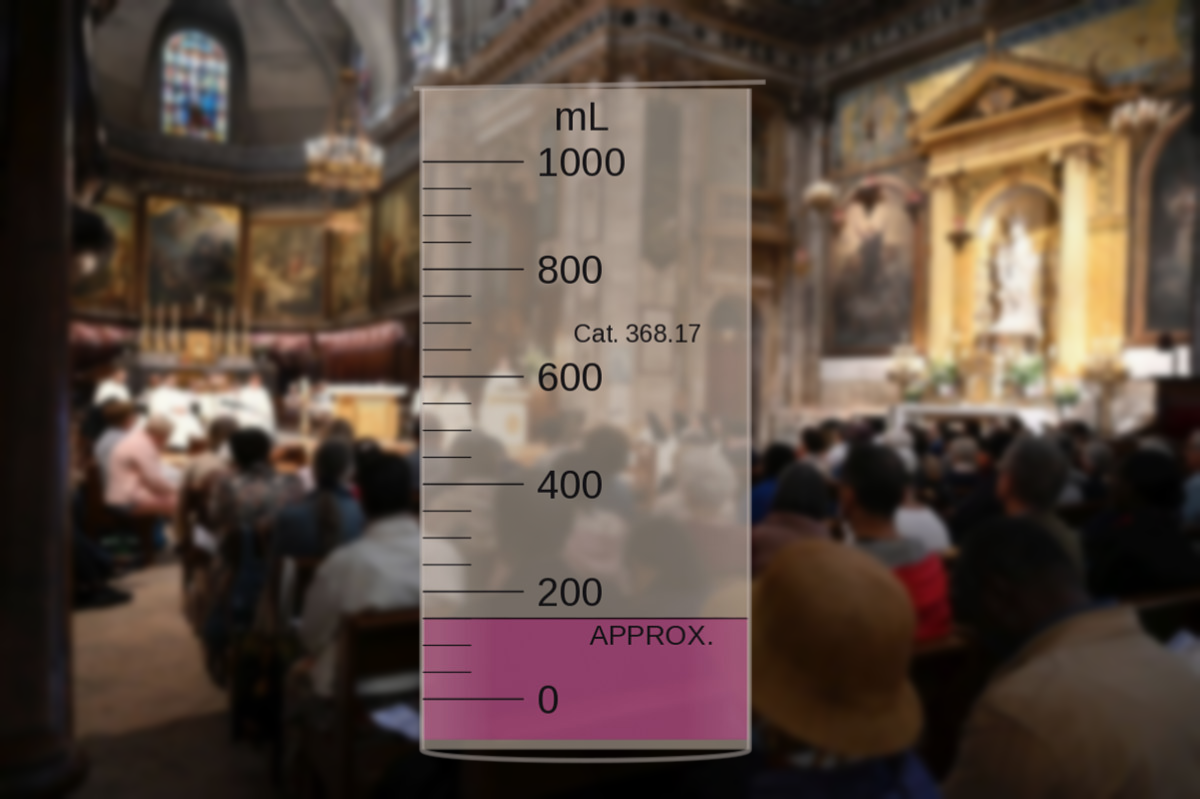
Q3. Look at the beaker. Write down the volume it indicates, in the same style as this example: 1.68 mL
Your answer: 150 mL
